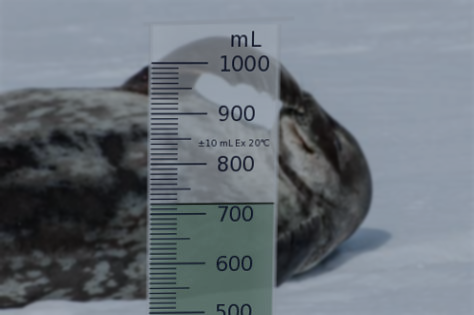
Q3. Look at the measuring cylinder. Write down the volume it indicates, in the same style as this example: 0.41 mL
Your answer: 720 mL
